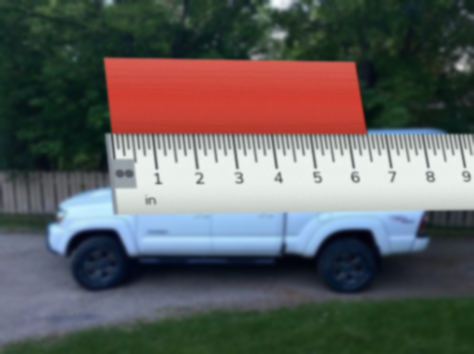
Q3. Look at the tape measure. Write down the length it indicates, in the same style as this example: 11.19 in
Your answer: 6.5 in
